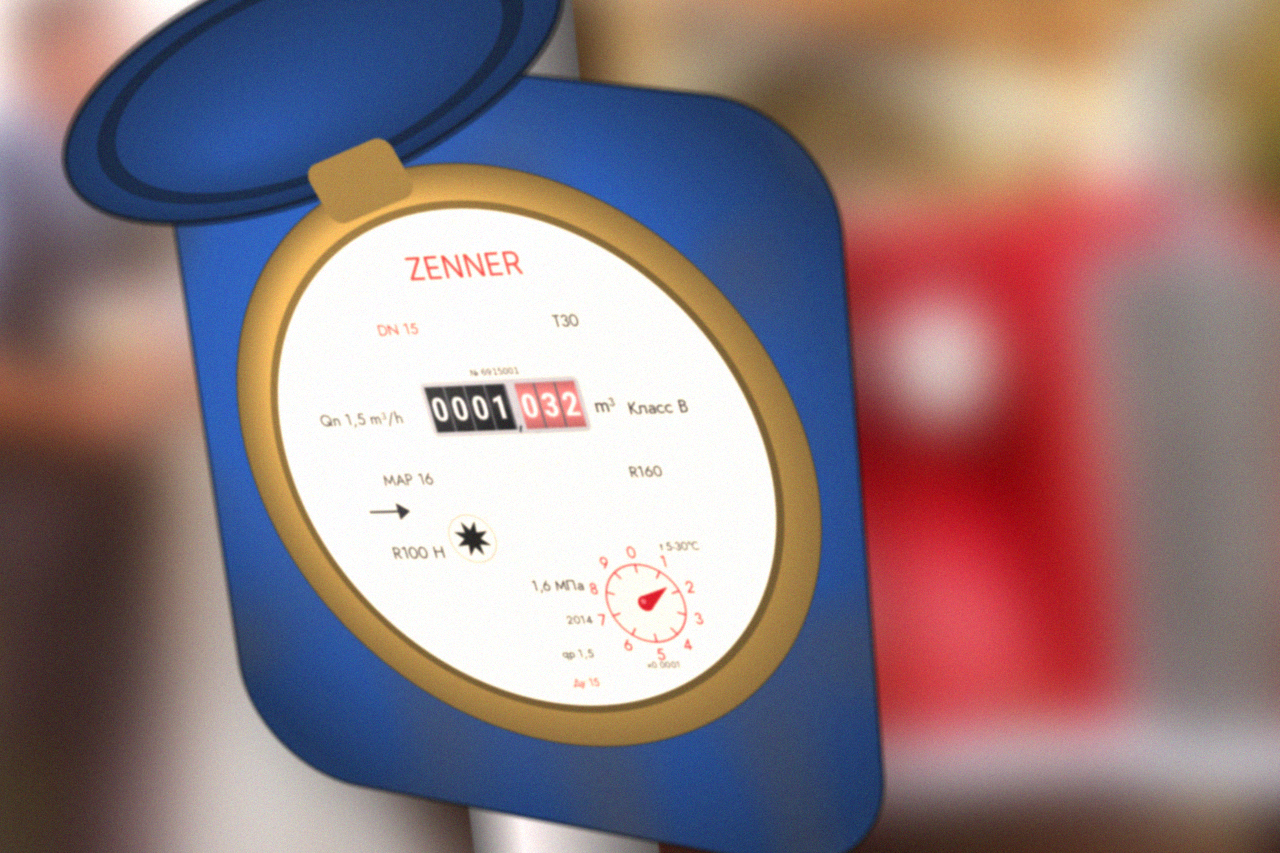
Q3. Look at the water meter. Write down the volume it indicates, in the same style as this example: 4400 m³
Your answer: 1.0321 m³
